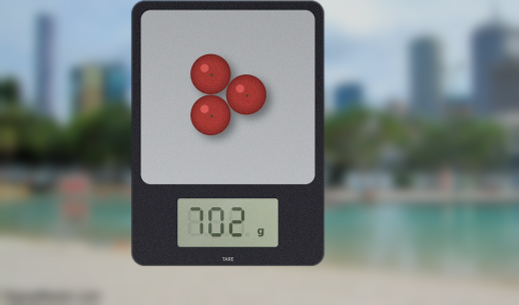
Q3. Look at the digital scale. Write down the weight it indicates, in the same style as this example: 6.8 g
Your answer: 702 g
